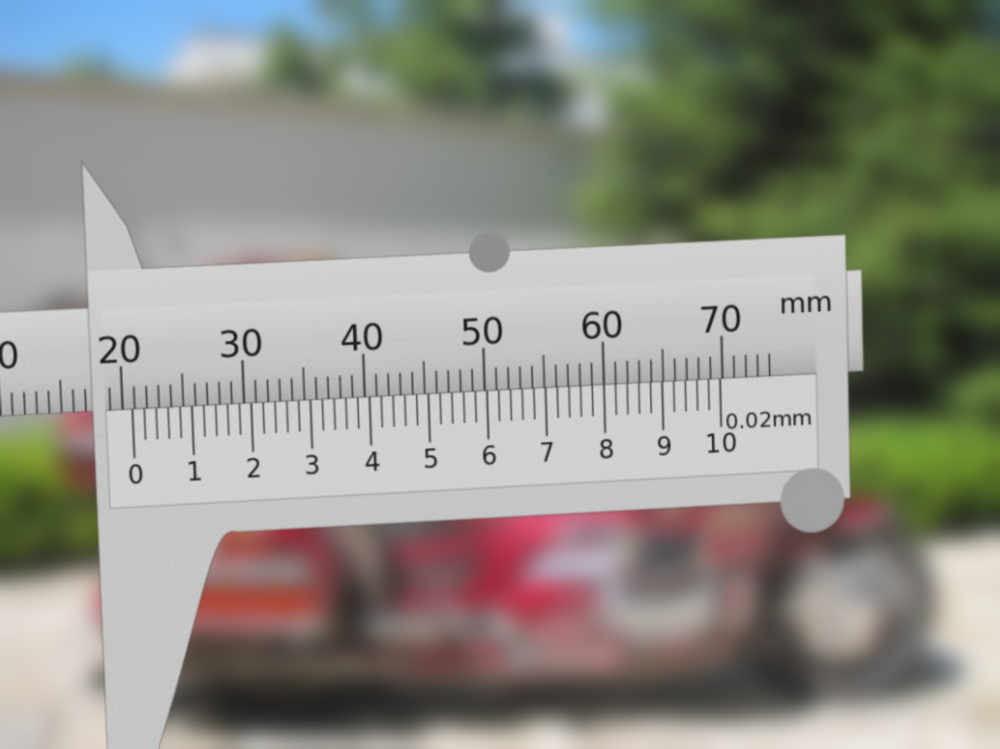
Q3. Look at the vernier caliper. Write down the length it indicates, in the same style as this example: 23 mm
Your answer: 20.8 mm
